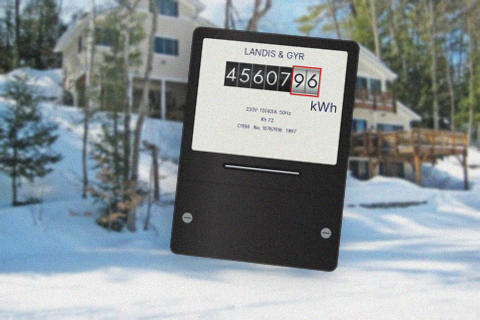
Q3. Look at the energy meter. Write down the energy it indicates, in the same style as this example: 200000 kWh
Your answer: 45607.96 kWh
